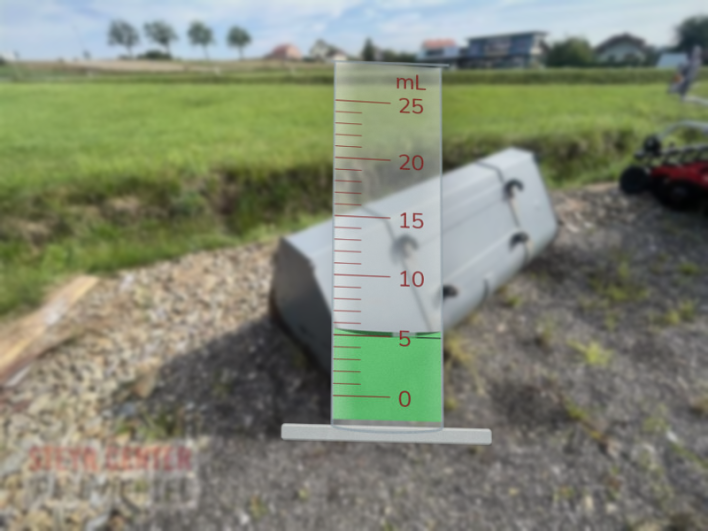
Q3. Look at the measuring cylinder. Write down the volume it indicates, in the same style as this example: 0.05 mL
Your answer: 5 mL
